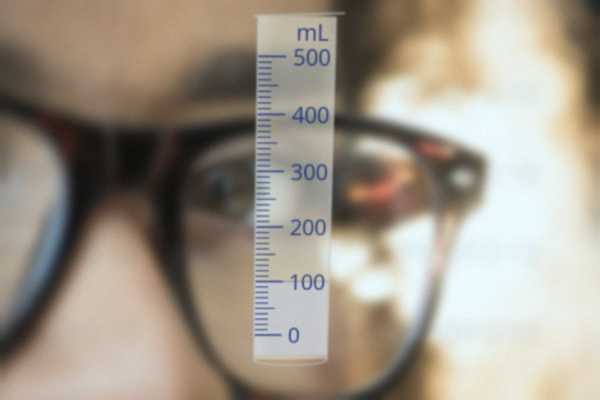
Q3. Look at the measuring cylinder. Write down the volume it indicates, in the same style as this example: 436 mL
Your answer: 100 mL
